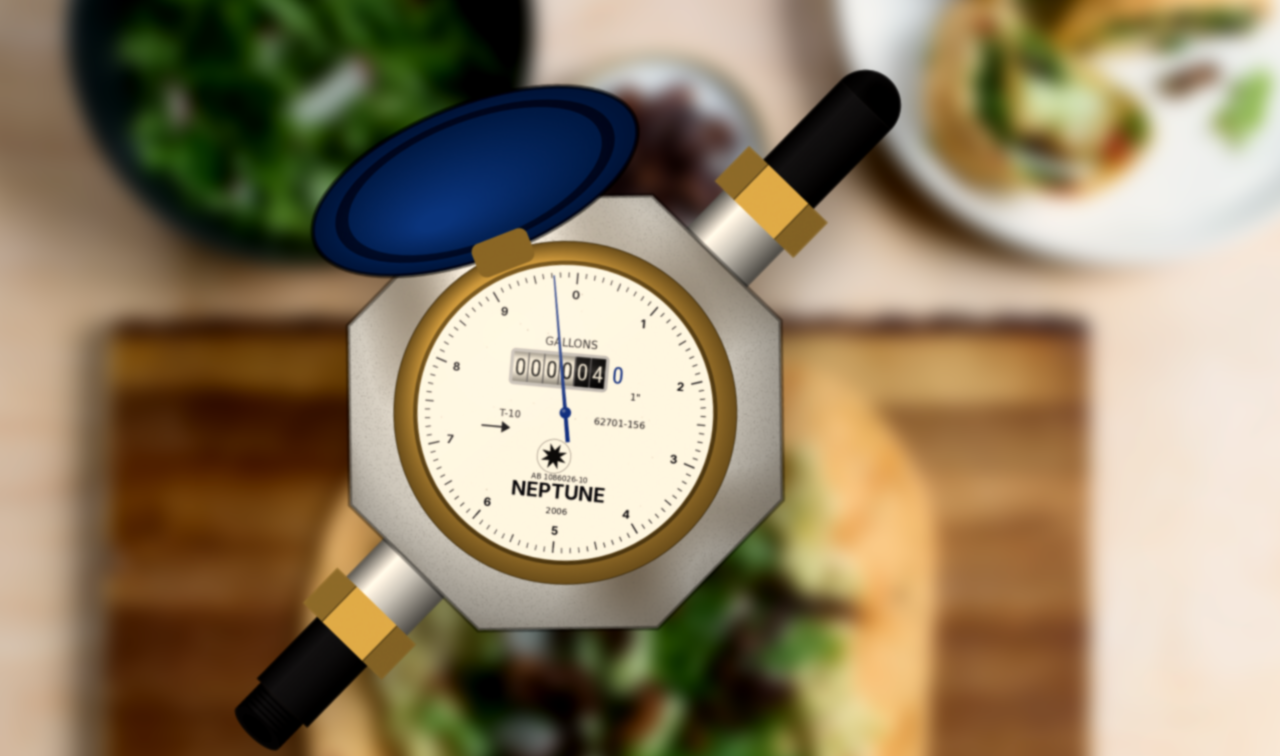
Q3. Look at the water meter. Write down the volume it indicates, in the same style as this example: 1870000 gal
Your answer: 39.7 gal
